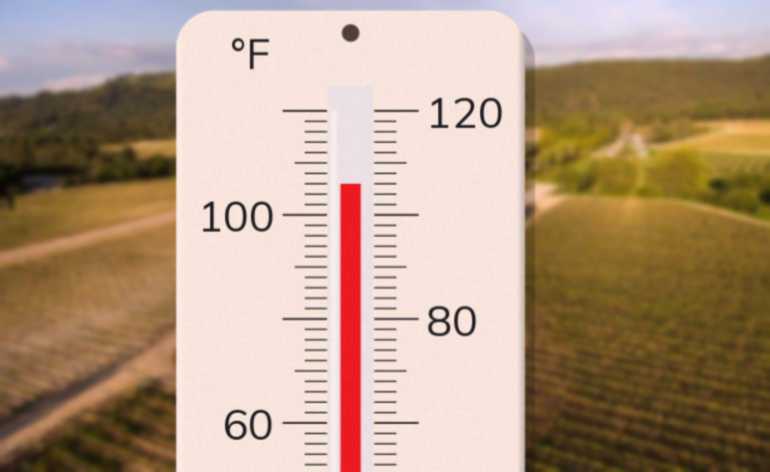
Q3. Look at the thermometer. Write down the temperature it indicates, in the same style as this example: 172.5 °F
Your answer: 106 °F
